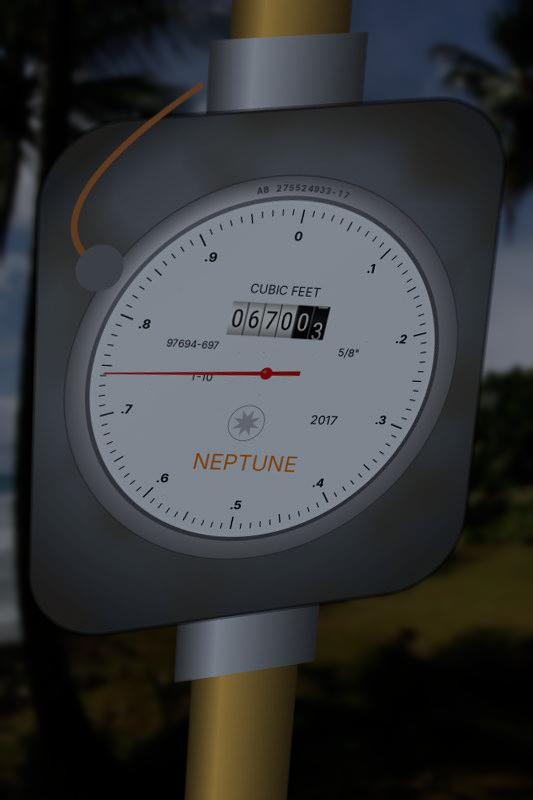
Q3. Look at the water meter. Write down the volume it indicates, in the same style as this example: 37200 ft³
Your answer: 67002.74 ft³
